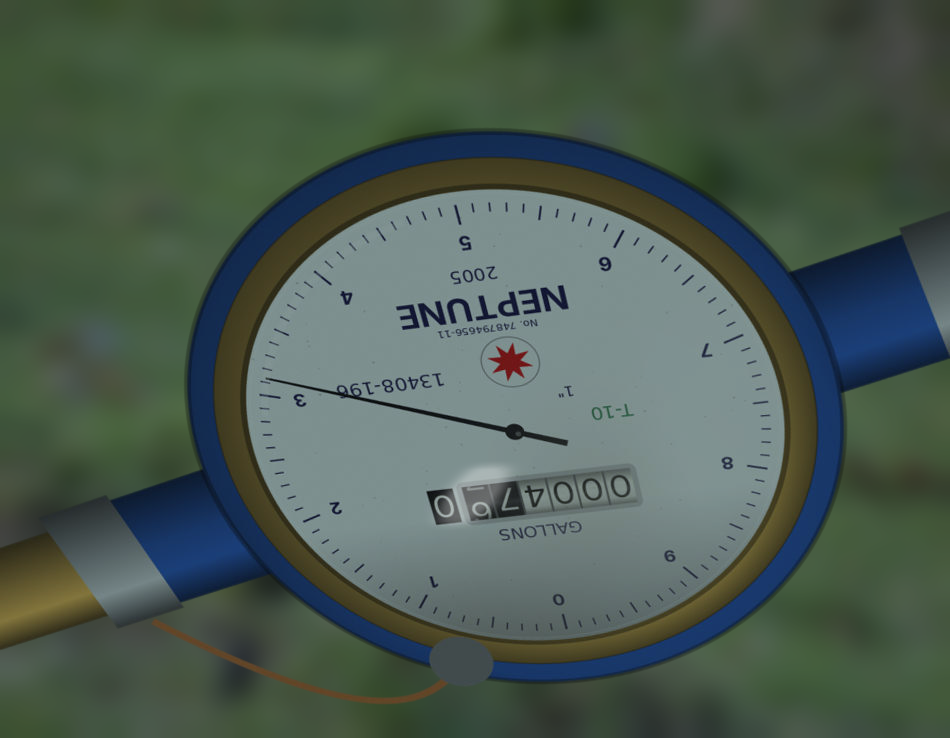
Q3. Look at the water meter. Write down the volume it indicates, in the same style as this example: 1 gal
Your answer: 4763.1 gal
